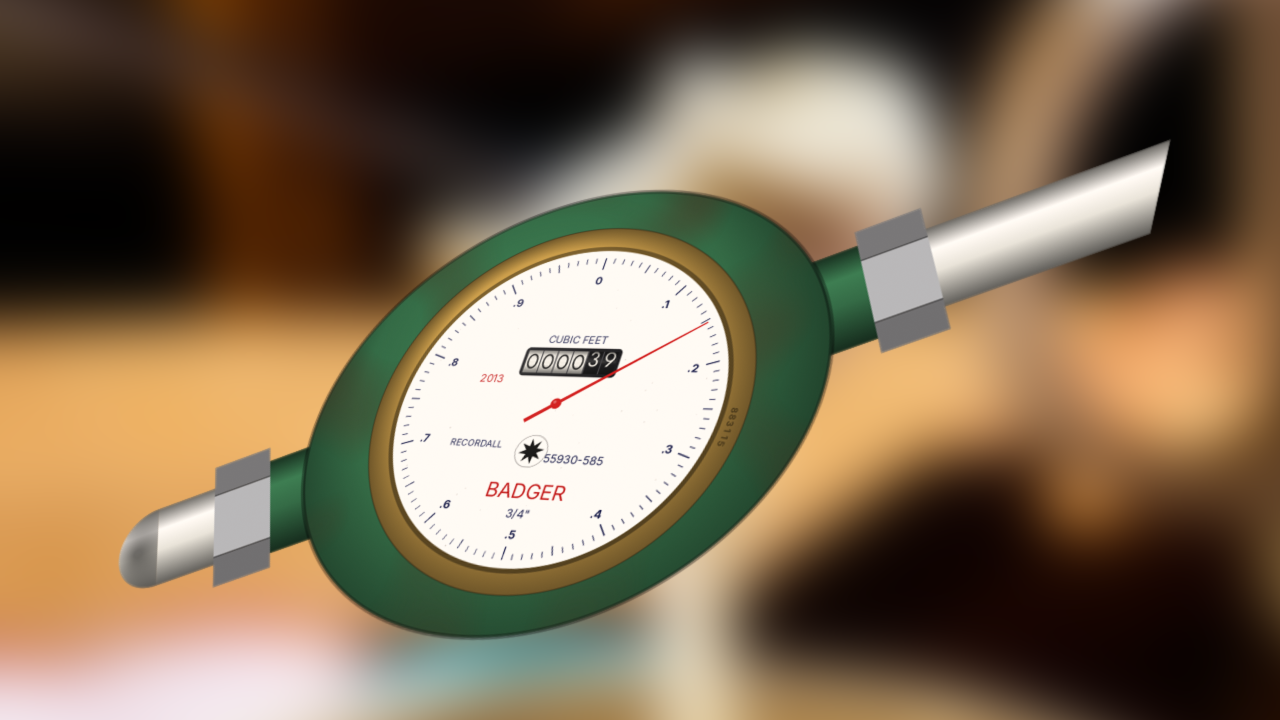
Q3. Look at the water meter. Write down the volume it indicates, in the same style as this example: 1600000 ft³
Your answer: 39.15 ft³
